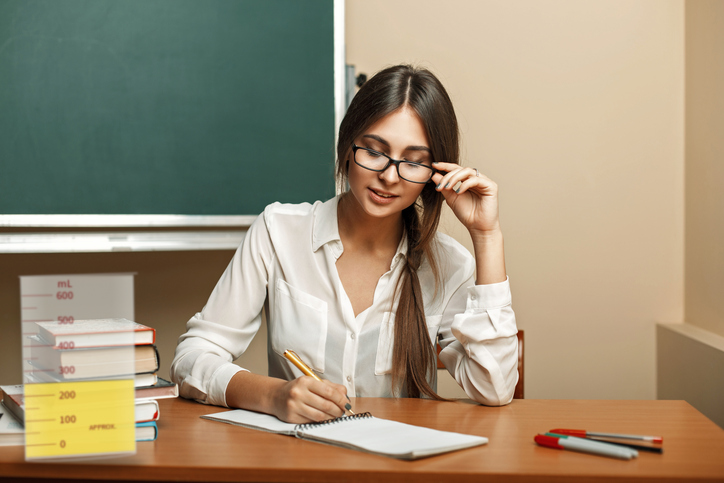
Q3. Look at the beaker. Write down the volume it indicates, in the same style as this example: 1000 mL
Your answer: 250 mL
